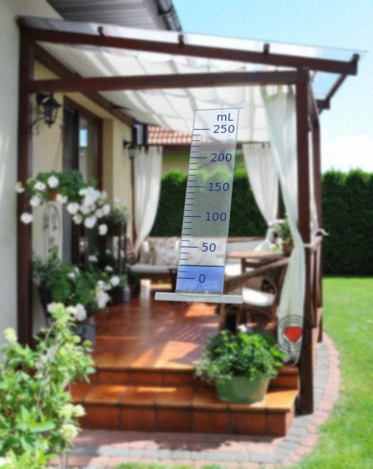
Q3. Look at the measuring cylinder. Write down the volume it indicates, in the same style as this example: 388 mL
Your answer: 20 mL
